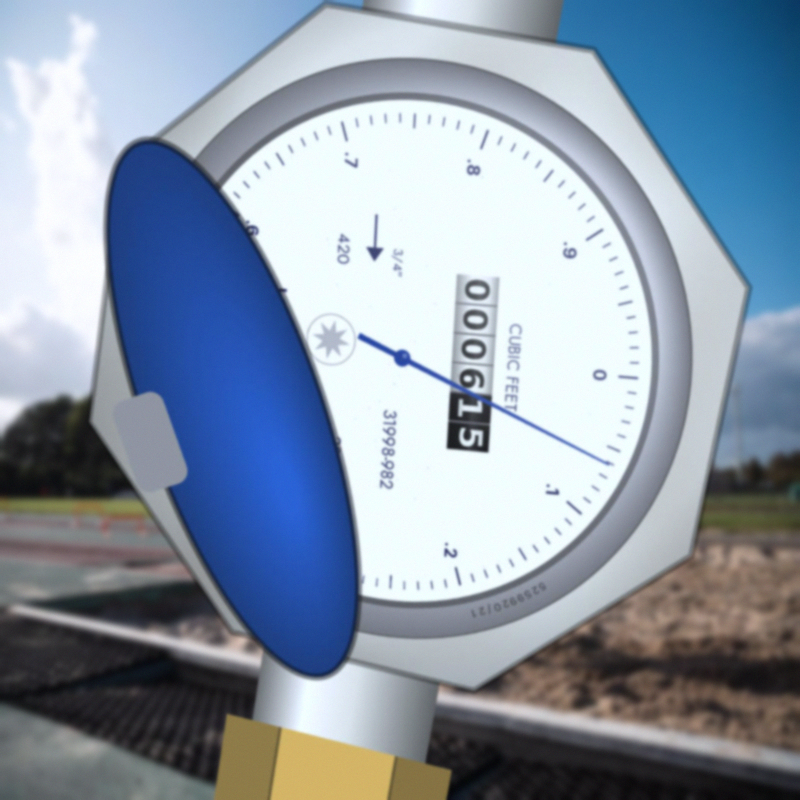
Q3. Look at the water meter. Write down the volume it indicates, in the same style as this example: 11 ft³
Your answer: 615.06 ft³
